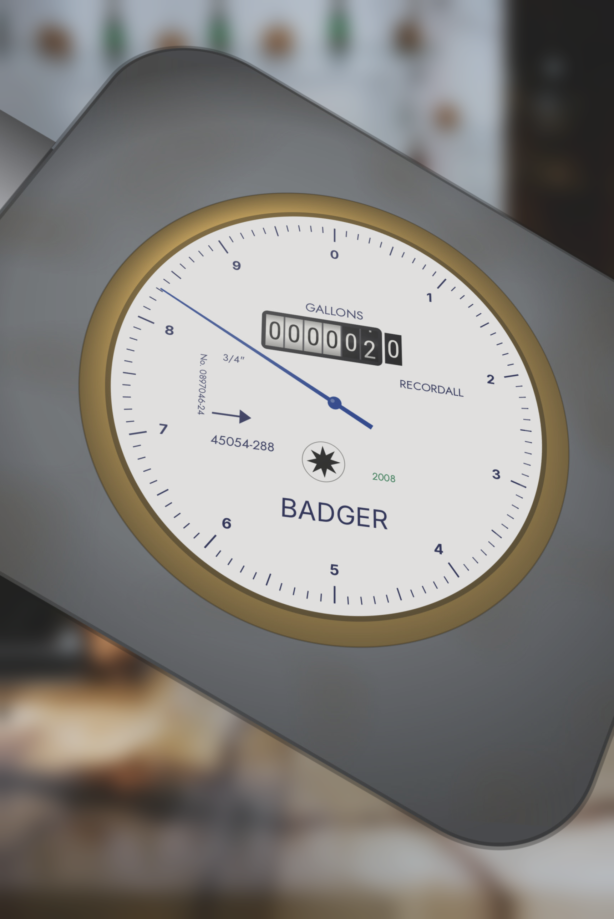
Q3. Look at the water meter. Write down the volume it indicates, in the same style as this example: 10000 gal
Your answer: 18.3 gal
